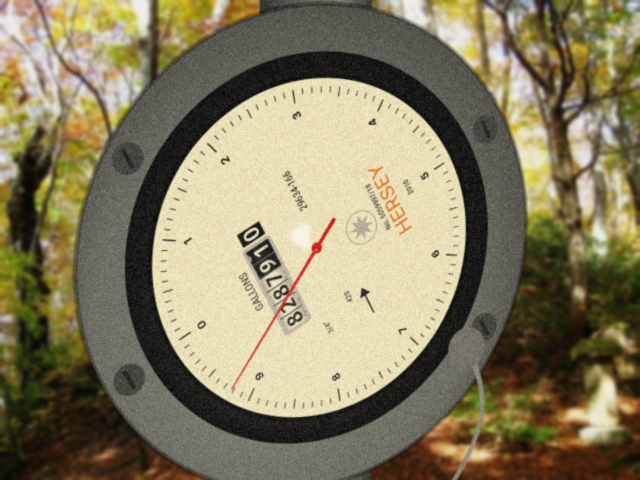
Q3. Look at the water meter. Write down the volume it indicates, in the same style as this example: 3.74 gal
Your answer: 8287909.2 gal
